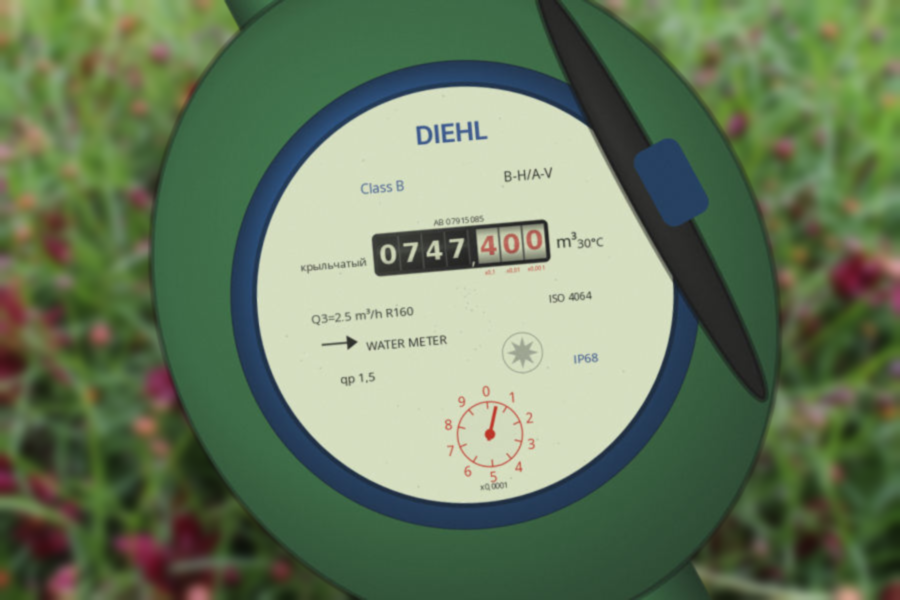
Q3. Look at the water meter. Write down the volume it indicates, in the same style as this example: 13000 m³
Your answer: 747.4000 m³
